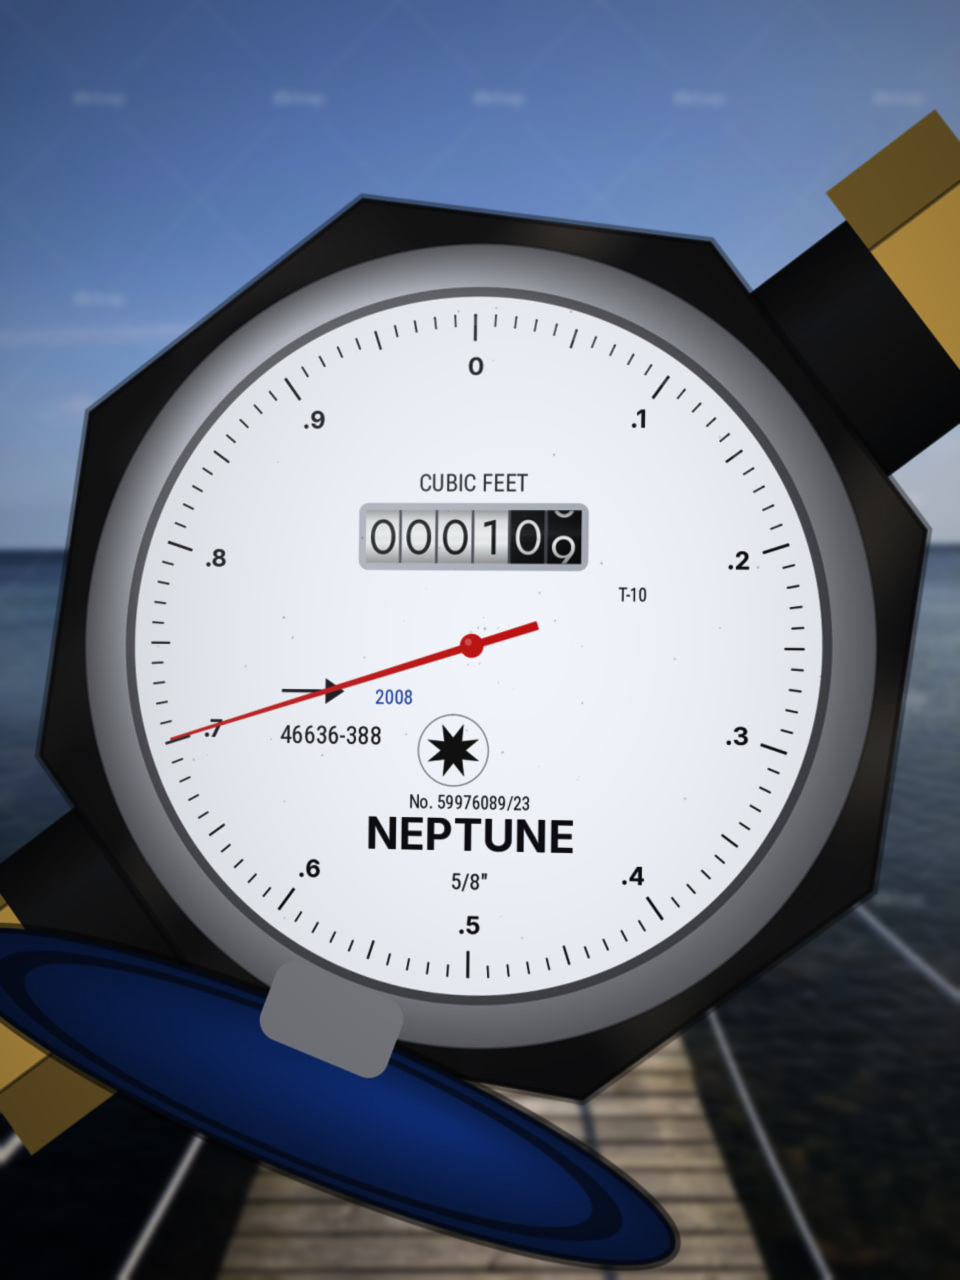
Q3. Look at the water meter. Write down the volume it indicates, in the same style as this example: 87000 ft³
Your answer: 108.70 ft³
